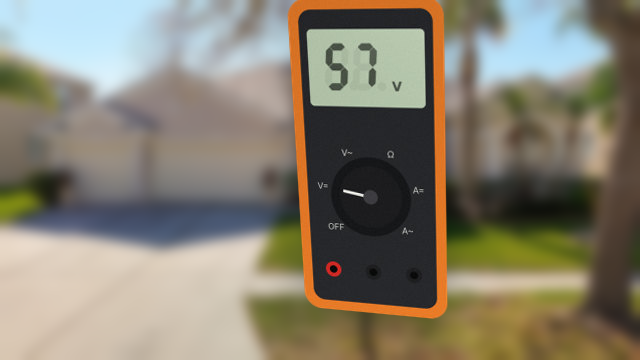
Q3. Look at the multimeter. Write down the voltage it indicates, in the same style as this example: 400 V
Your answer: 57 V
